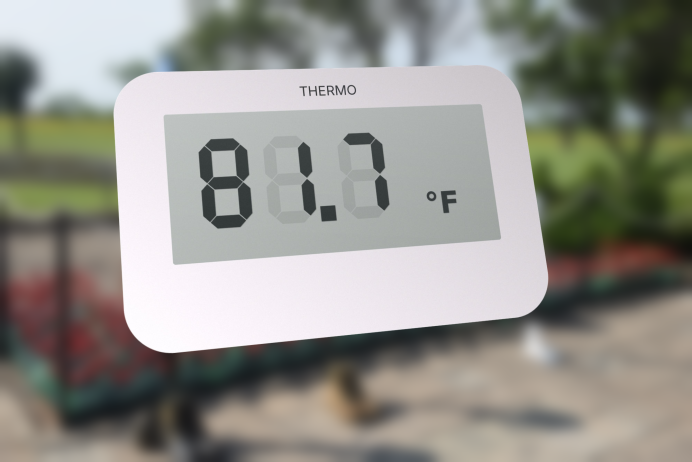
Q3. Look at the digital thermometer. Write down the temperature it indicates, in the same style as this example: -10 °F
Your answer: 81.7 °F
